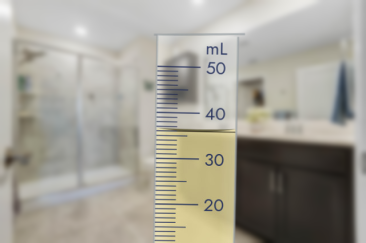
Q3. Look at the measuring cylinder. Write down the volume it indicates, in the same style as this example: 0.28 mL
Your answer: 36 mL
